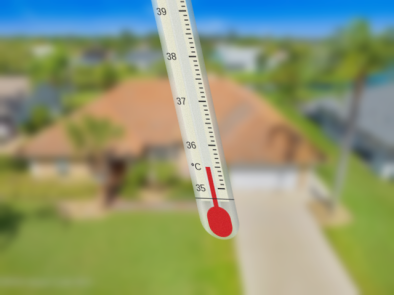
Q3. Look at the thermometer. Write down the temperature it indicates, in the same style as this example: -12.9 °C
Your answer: 35.5 °C
